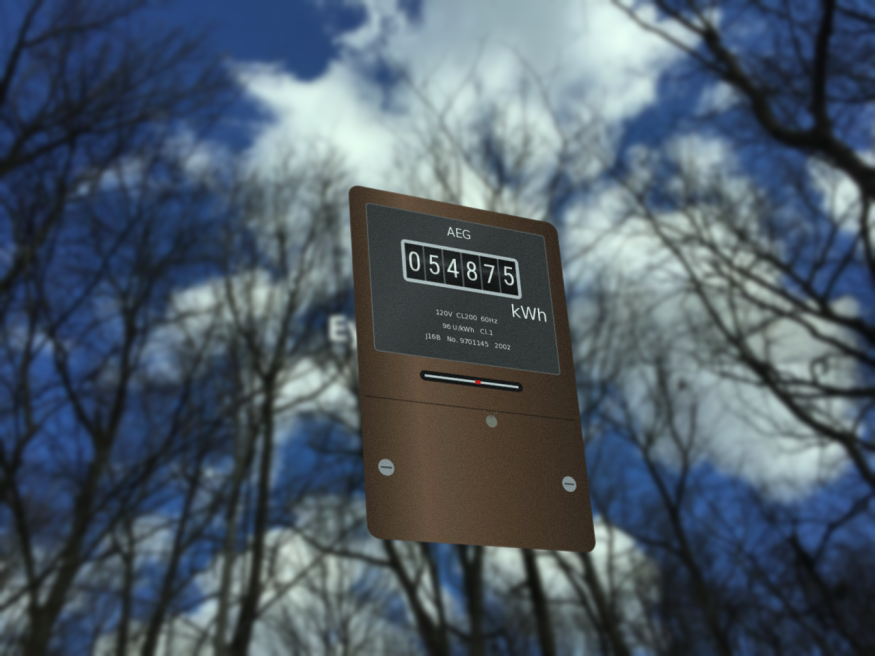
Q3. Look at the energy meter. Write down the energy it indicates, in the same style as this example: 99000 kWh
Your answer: 54875 kWh
